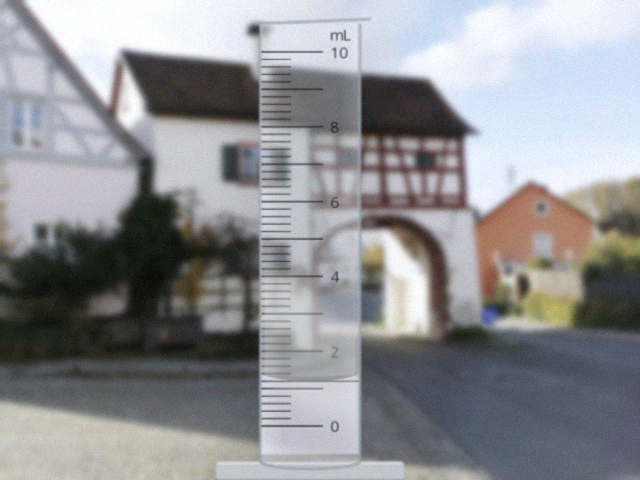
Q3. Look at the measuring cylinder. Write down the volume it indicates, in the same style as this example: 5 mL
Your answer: 1.2 mL
